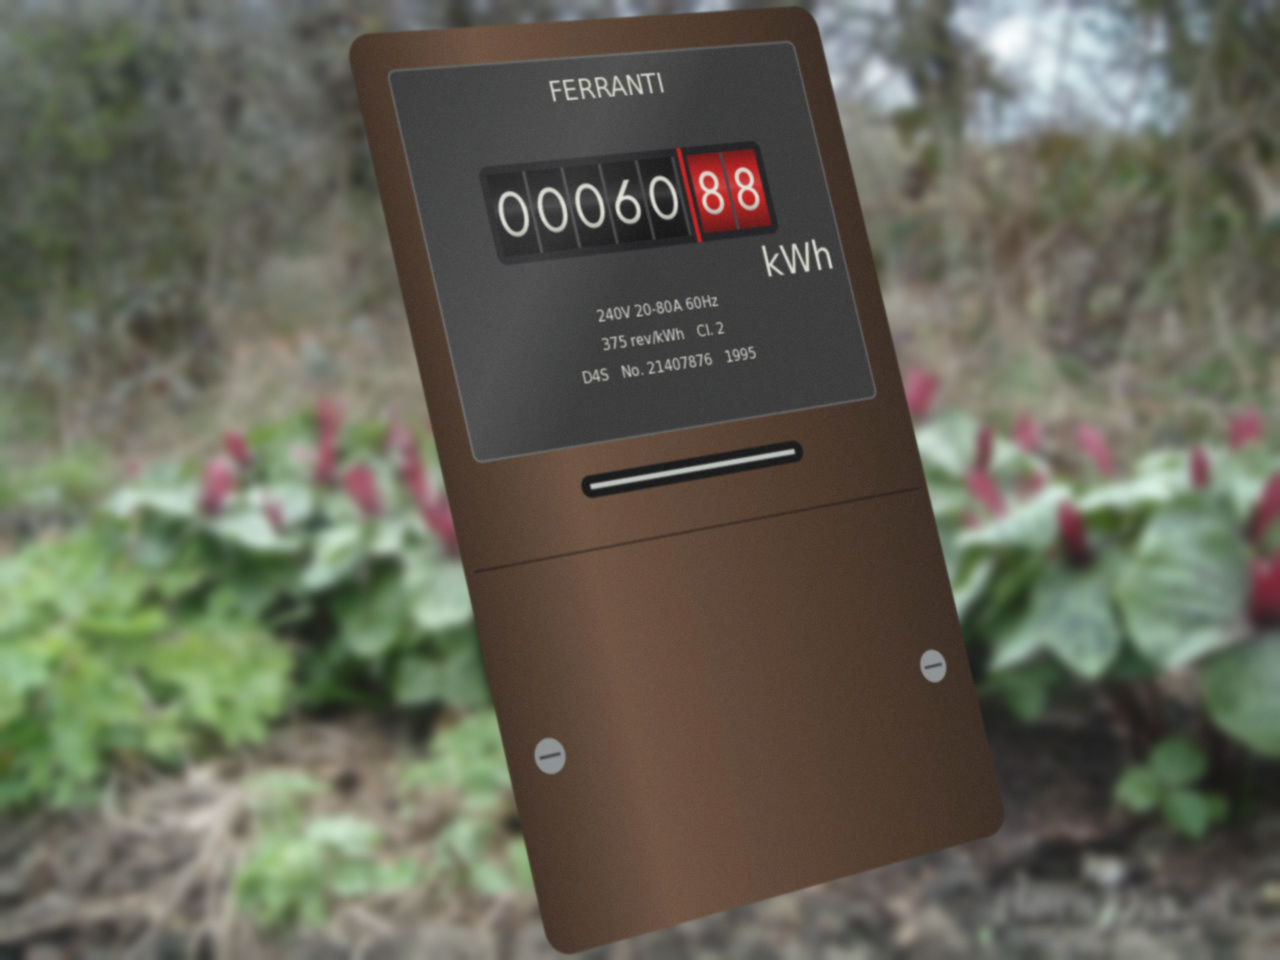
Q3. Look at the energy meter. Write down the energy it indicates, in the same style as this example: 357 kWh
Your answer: 60.88 kWh
